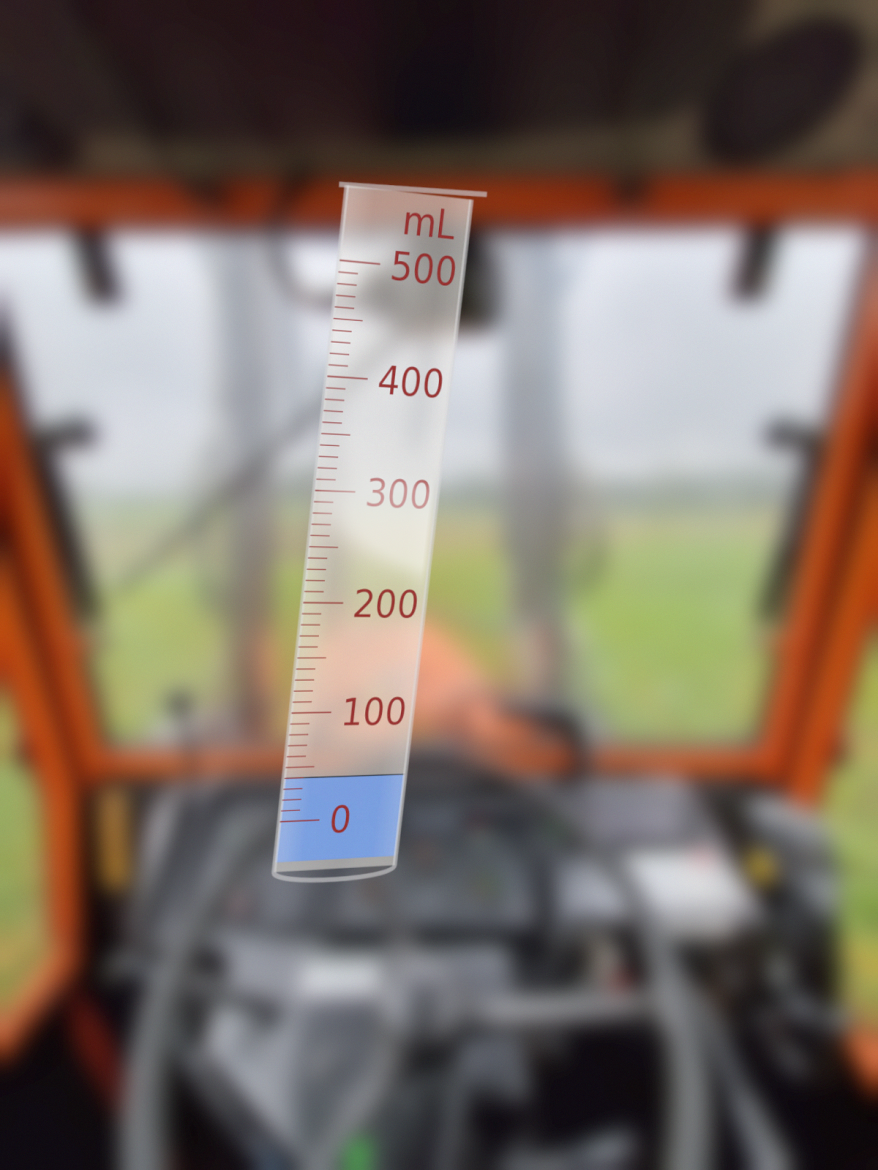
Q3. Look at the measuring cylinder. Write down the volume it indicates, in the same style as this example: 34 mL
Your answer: 40 mL
